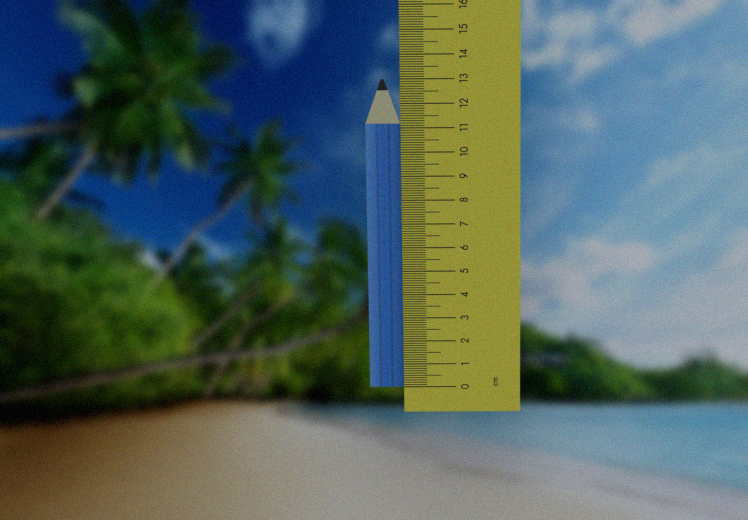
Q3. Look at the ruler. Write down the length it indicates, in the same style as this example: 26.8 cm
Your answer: 13 cm
